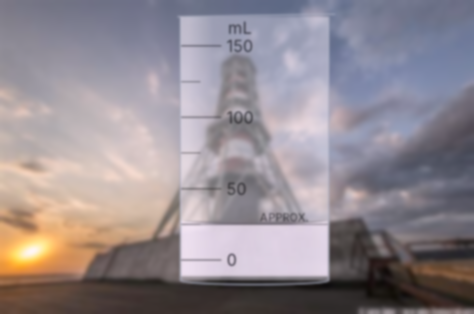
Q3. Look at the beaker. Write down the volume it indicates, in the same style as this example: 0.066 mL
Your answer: 25 mL
